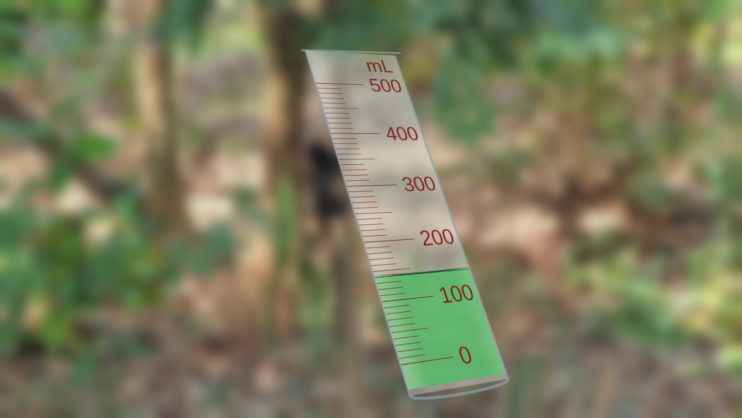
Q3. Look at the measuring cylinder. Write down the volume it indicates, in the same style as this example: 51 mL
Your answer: 140 mL
